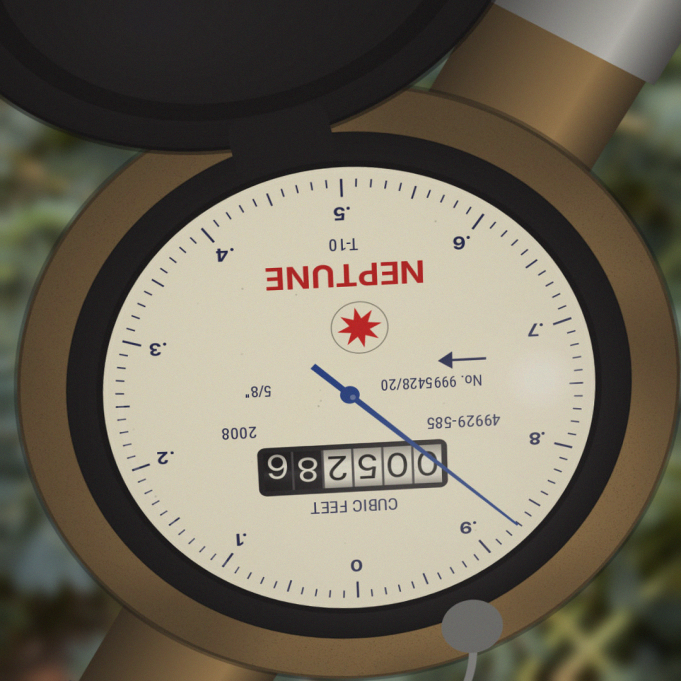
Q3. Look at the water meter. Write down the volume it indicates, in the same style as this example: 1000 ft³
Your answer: 5285.87 ft³
